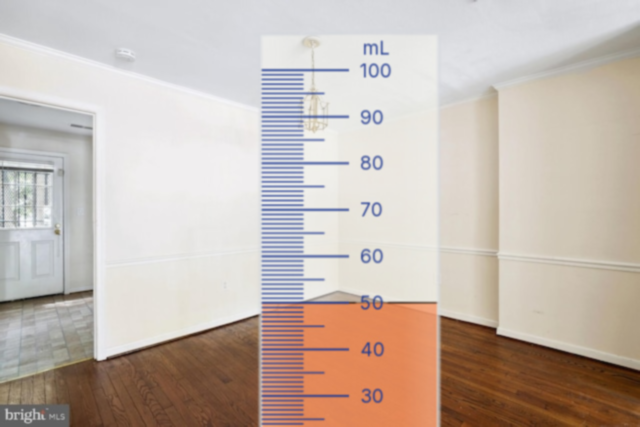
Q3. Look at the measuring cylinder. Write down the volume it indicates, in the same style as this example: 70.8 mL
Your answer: 50 mL
